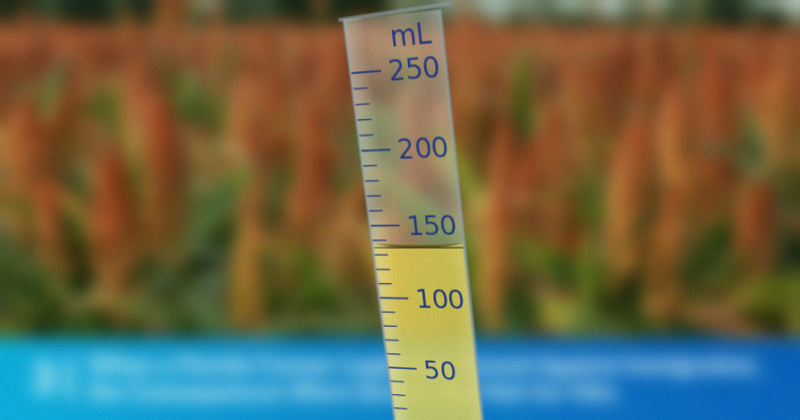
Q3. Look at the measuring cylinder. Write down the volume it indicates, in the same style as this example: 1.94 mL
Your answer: 135 mL
